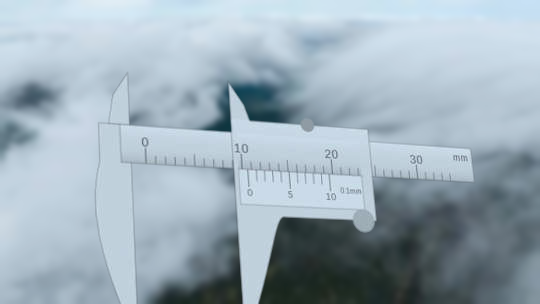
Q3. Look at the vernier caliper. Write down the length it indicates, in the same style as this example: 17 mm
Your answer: 10.6 mm
